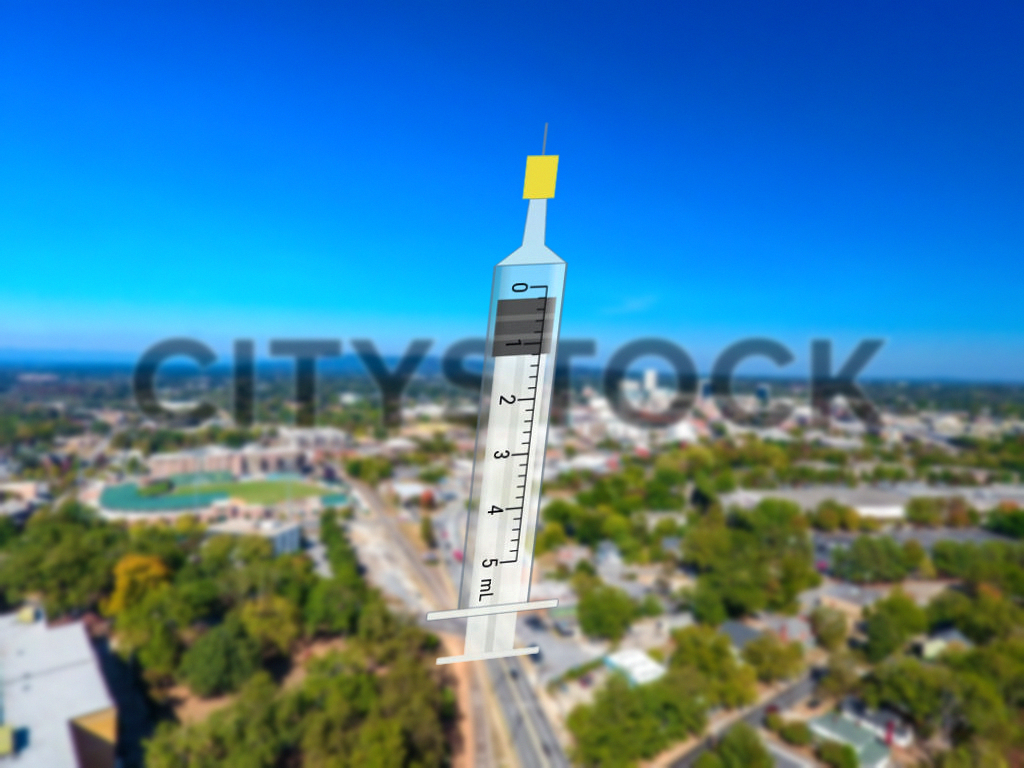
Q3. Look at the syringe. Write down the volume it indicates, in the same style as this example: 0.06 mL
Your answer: 0.2 mL
